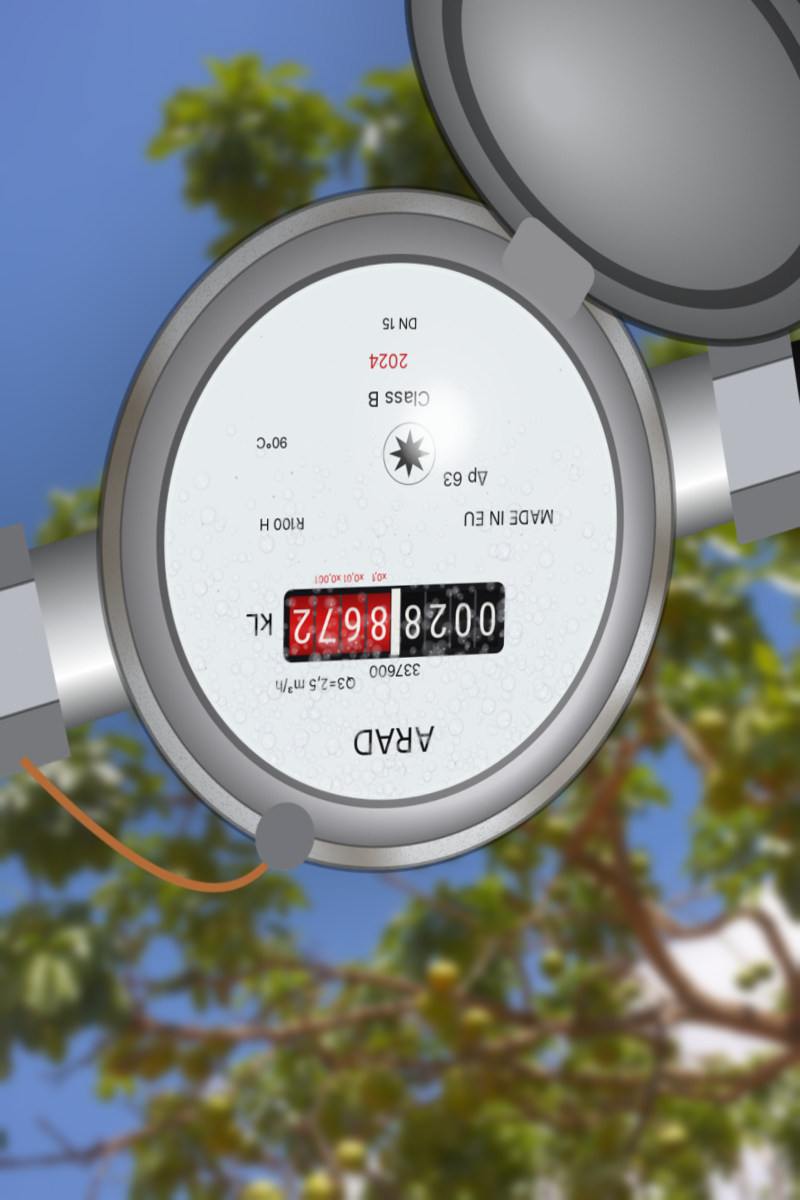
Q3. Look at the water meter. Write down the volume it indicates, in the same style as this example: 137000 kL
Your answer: 28.8672 kL
